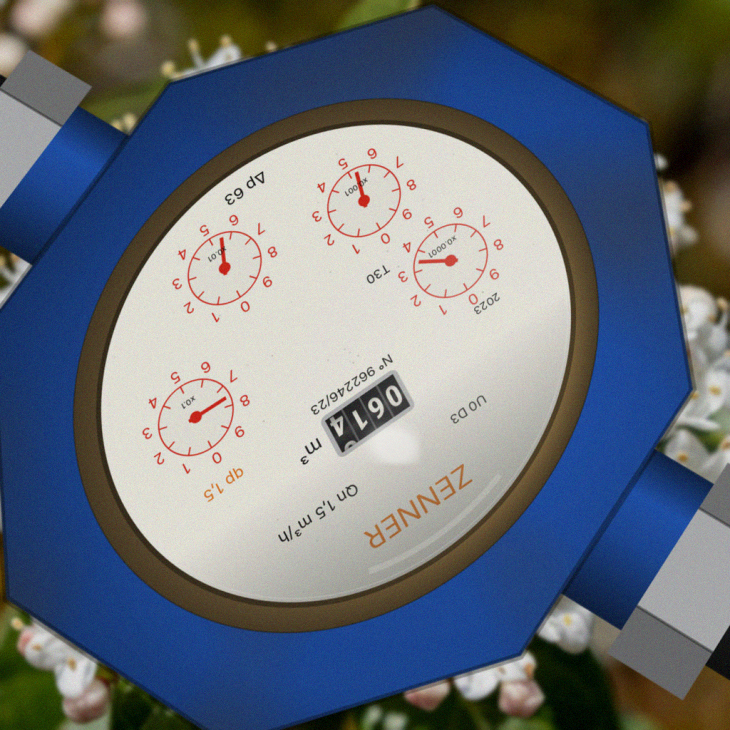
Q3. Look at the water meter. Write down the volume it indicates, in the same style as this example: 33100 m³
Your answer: 613.7553 m³
